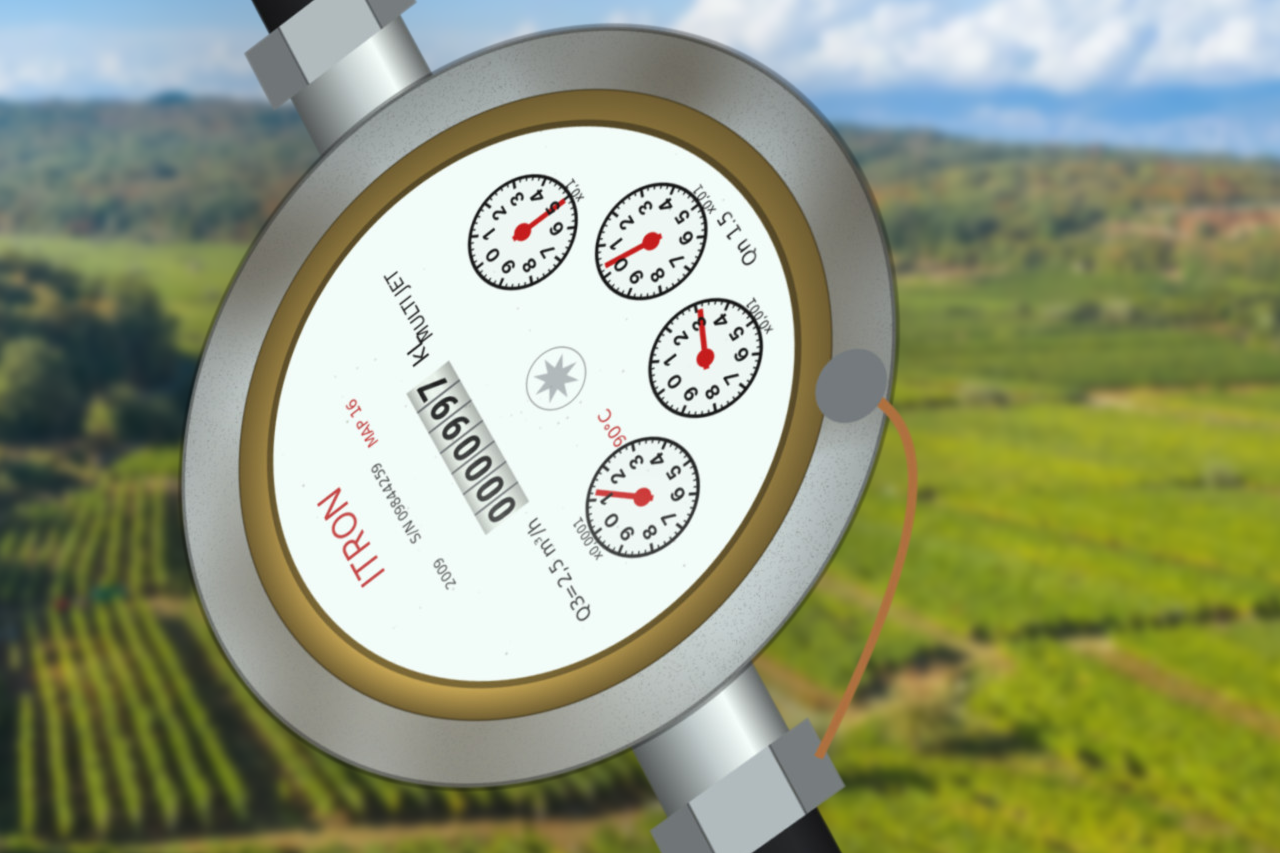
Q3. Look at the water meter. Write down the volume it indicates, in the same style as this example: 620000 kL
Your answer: 997.5031 kL
